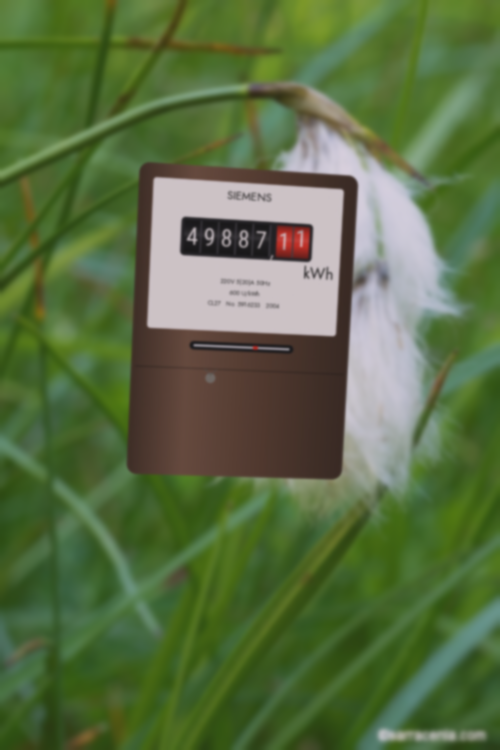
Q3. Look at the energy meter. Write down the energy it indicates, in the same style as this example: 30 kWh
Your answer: 49887.11 kWh
